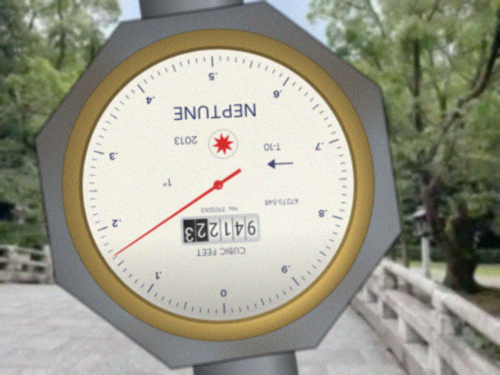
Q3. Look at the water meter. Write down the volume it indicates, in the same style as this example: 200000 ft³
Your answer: 941223.16 ft³
